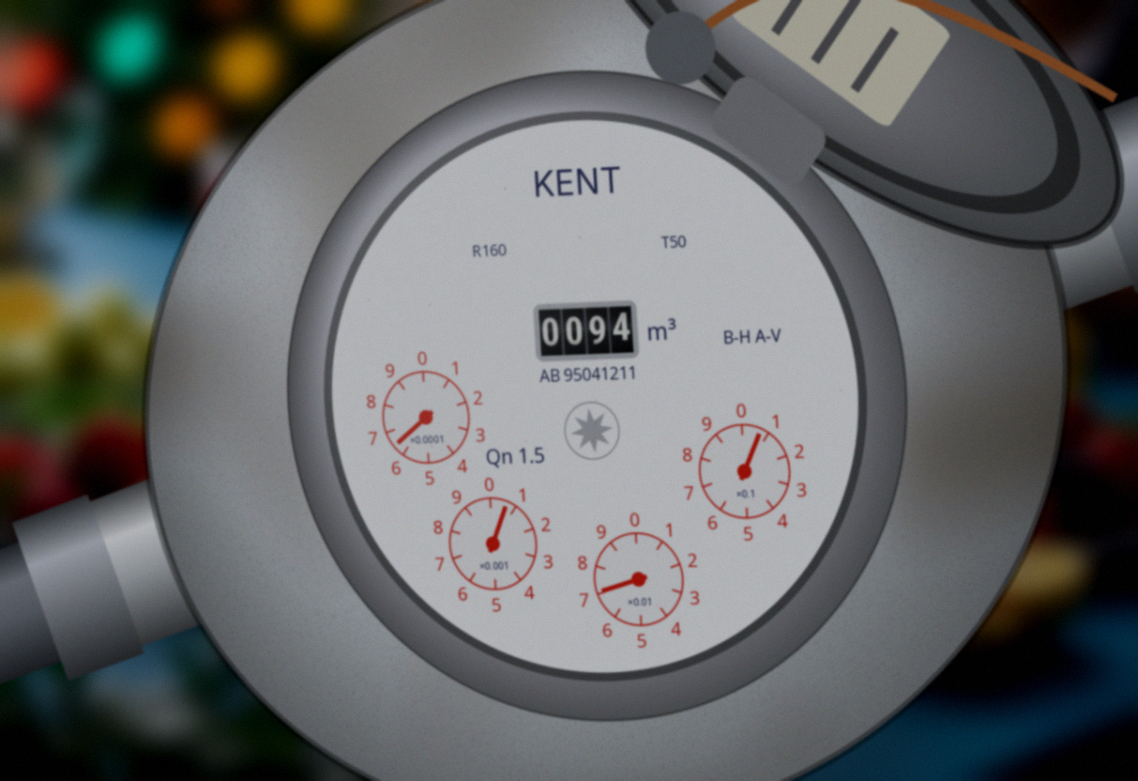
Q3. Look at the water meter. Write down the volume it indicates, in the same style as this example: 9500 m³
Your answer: 94.0706 m³
